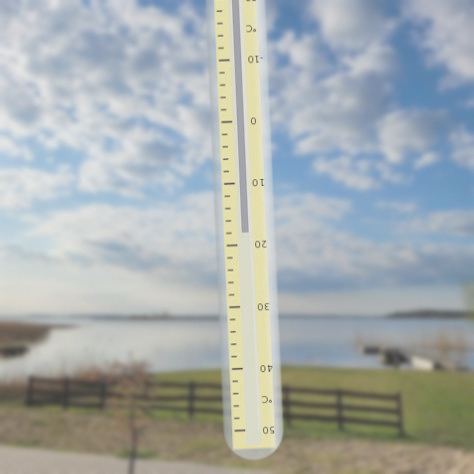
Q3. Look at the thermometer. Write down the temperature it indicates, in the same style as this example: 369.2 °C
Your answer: 18 °C
